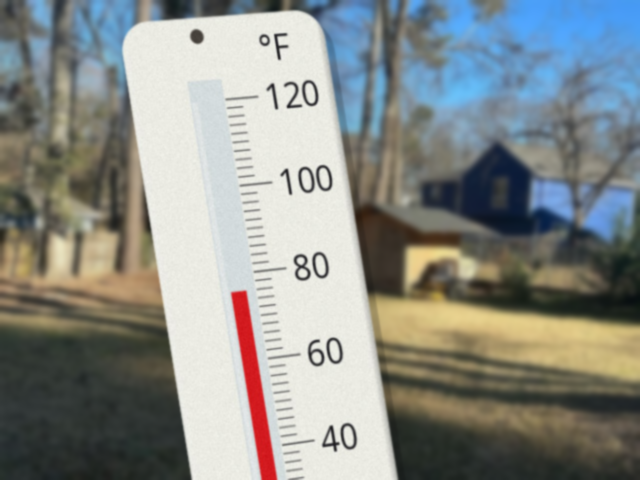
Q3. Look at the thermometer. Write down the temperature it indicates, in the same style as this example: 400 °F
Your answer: 76 °F
